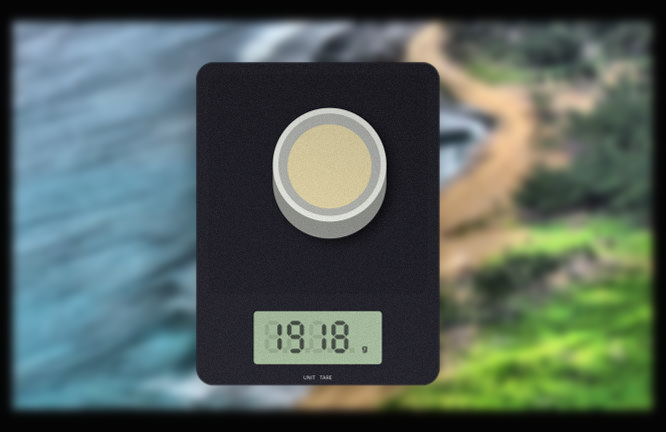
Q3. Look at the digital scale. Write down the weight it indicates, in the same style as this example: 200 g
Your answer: 1918 g
